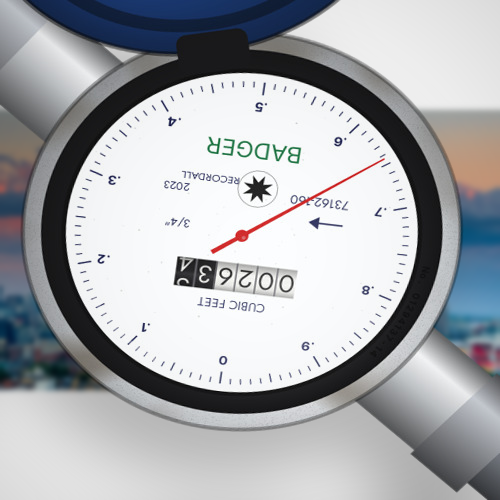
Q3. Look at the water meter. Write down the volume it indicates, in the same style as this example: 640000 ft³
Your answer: 2633.64 ft³
